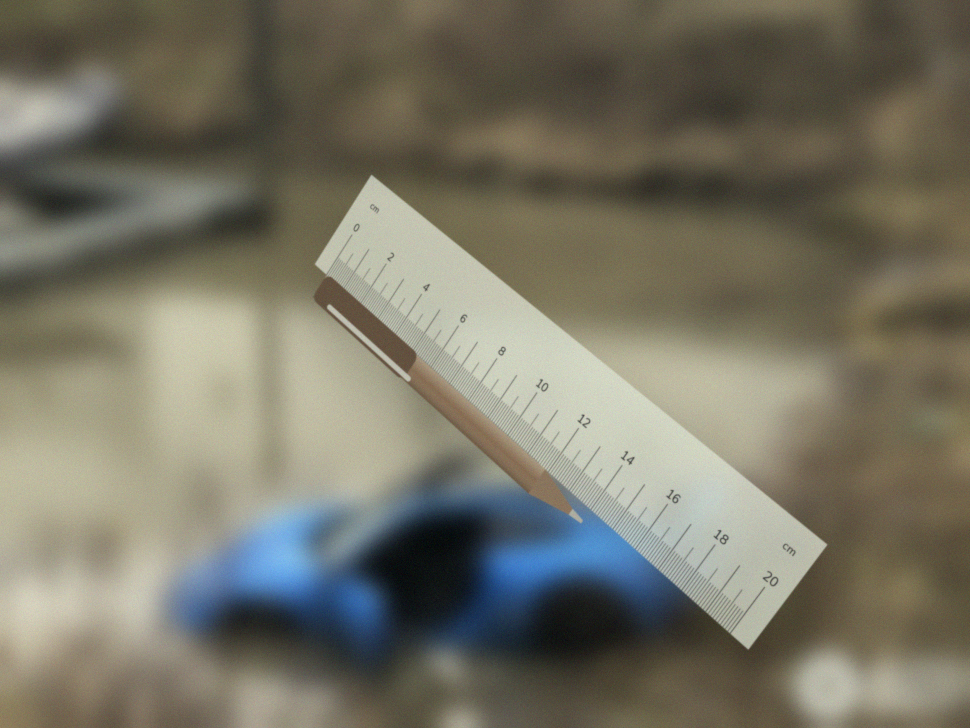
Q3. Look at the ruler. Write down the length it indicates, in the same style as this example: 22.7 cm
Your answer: 14 cm
